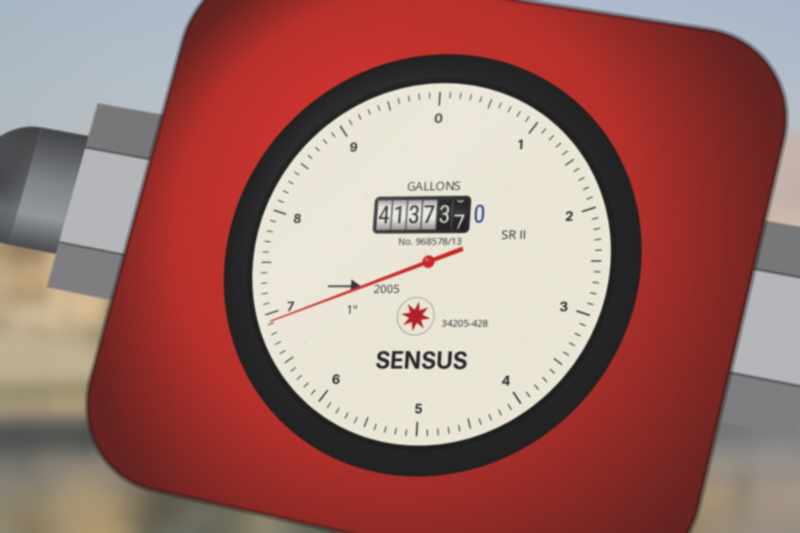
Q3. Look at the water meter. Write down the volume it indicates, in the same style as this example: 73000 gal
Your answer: 4137366.9 gal
